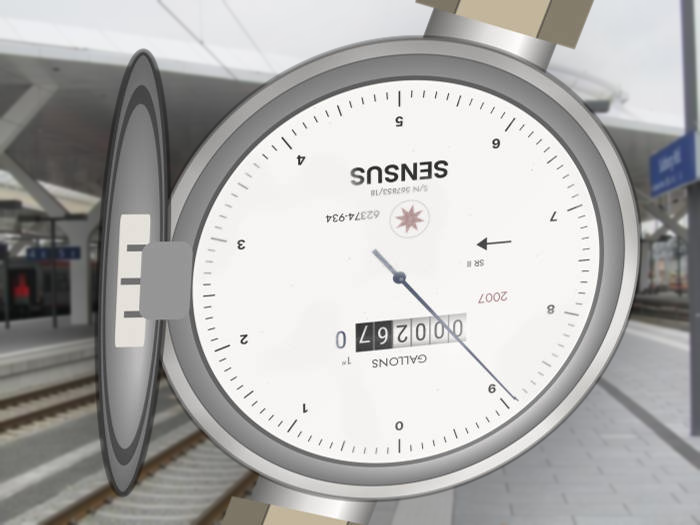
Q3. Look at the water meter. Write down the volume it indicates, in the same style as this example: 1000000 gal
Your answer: 2668.9 gal
